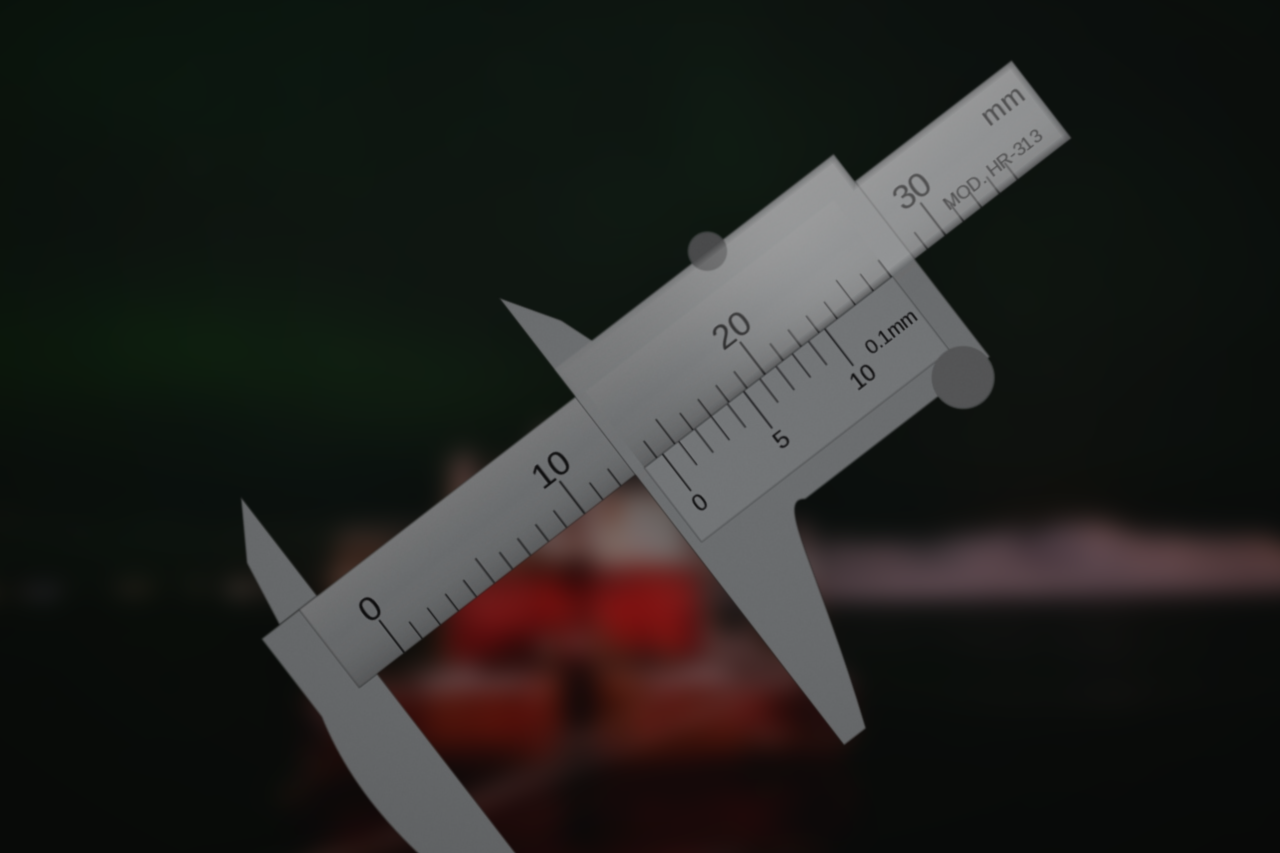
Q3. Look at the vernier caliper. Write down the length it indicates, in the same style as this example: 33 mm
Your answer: 14.3 mm
